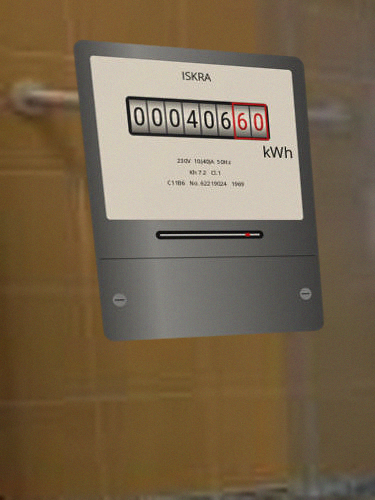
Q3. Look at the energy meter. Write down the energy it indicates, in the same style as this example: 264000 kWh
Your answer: 406.60 kWh
